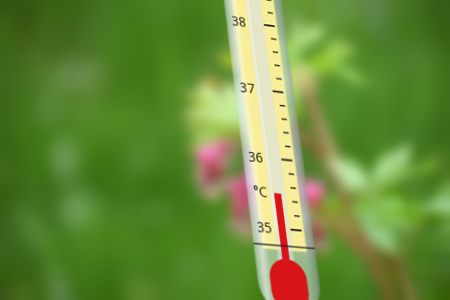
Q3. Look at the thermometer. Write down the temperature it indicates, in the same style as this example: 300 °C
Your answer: 35.5 °C
